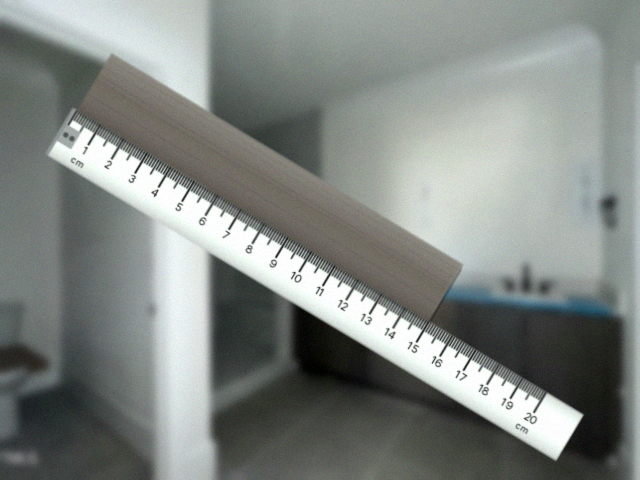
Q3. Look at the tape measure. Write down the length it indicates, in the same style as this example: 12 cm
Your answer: 15 cm
